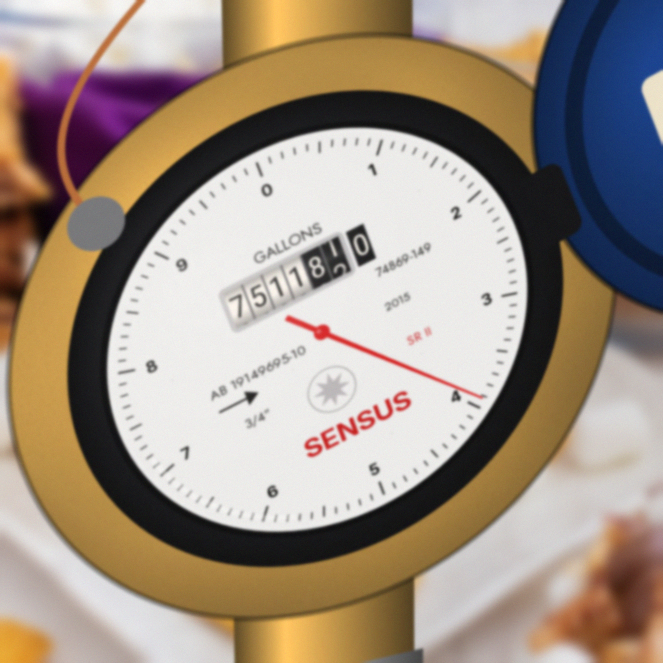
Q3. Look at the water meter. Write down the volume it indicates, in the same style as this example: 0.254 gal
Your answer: 7511813.9 gal
